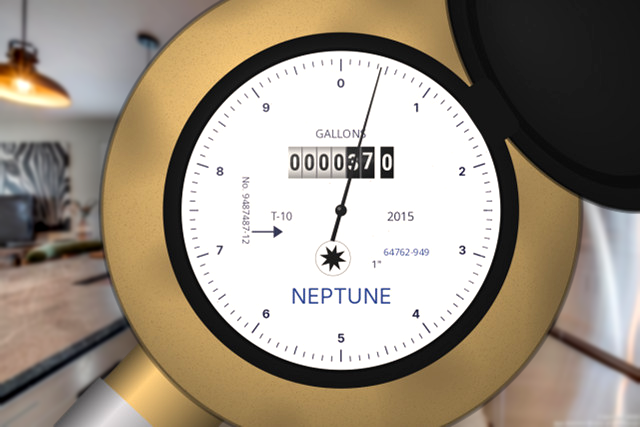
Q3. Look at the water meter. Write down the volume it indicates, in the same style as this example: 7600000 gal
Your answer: 370.4 gal
